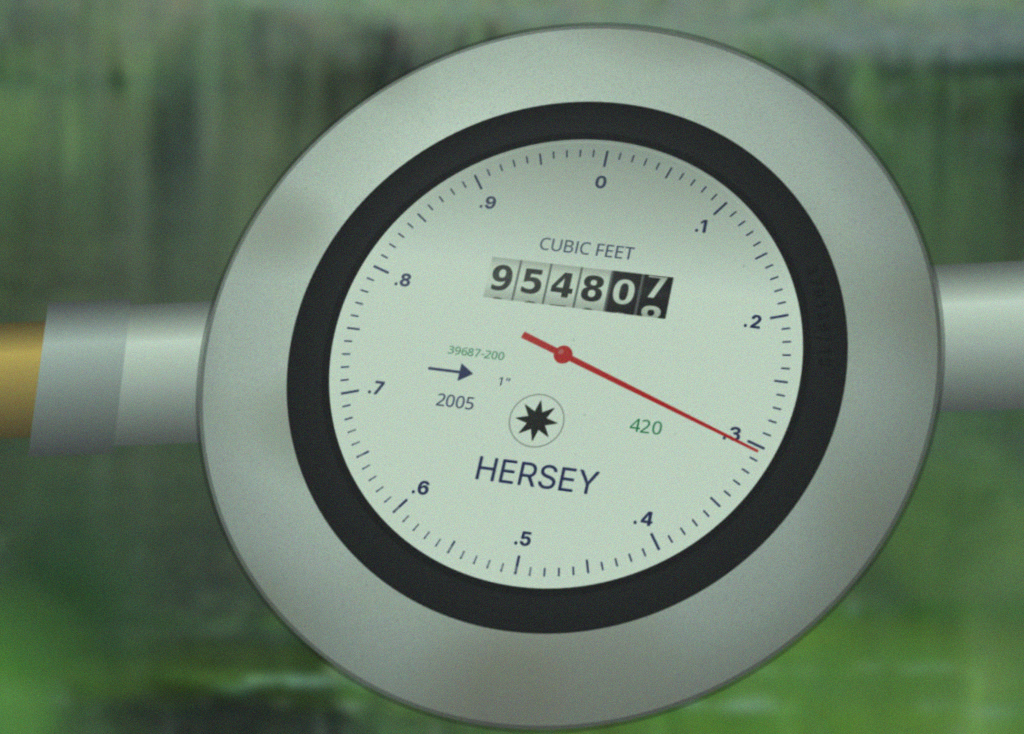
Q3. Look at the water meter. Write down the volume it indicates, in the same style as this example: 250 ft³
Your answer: 954807.30 ft³
